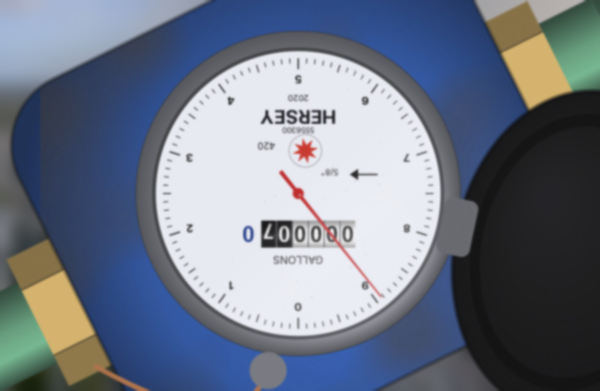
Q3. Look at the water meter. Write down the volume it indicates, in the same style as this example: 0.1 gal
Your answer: 68.9 gal
